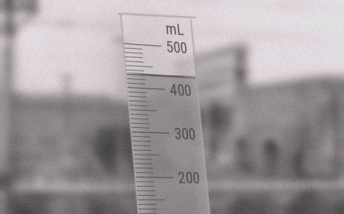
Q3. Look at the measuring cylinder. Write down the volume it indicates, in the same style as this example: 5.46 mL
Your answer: 430 mL
